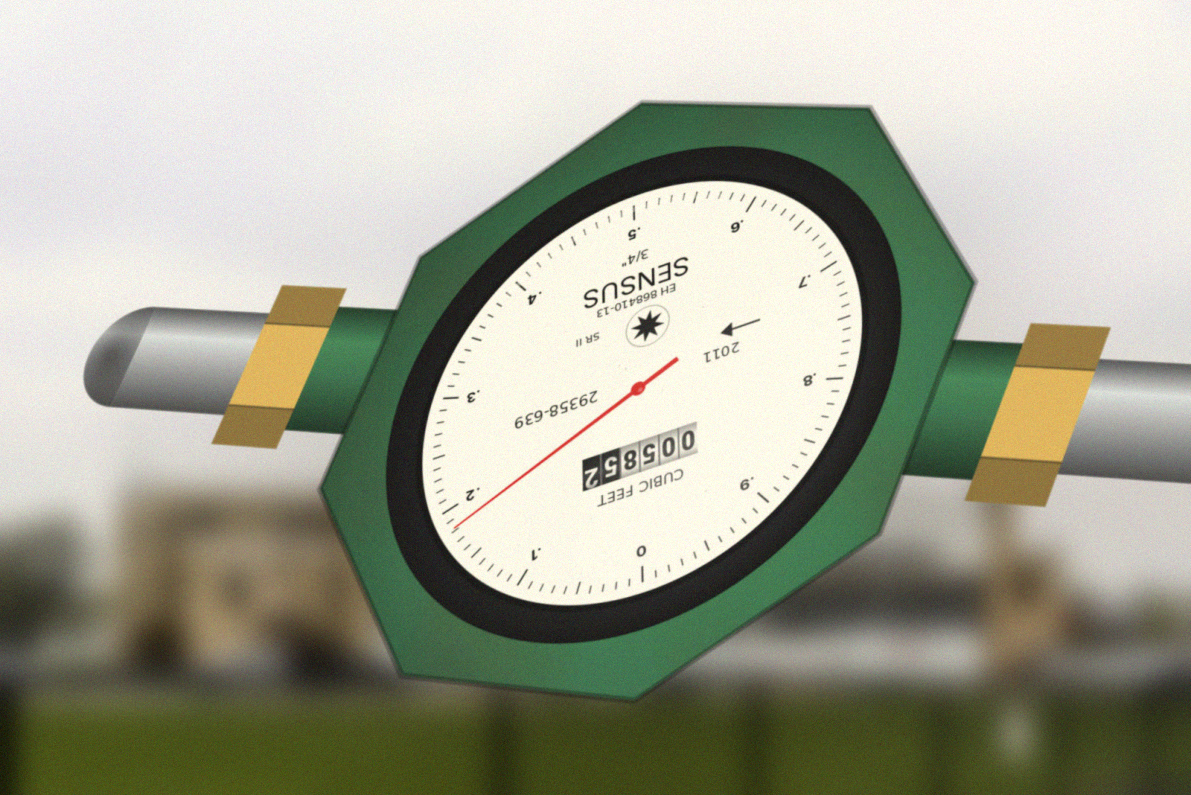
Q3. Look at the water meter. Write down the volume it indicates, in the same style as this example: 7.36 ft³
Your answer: 5852.18 ft³
